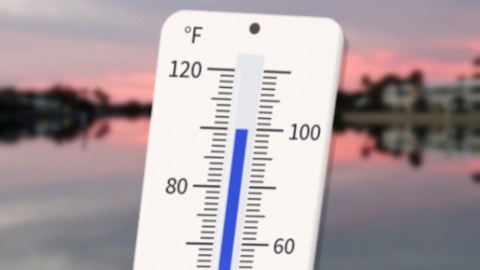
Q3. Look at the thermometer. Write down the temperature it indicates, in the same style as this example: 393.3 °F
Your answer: 100 °F
